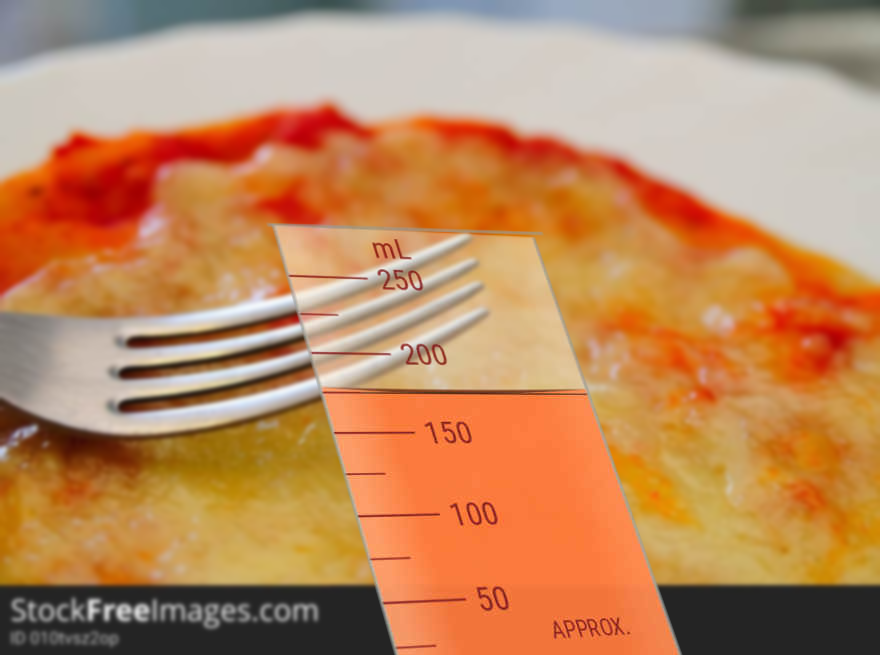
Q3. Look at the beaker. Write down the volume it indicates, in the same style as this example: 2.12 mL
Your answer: 175 mL
